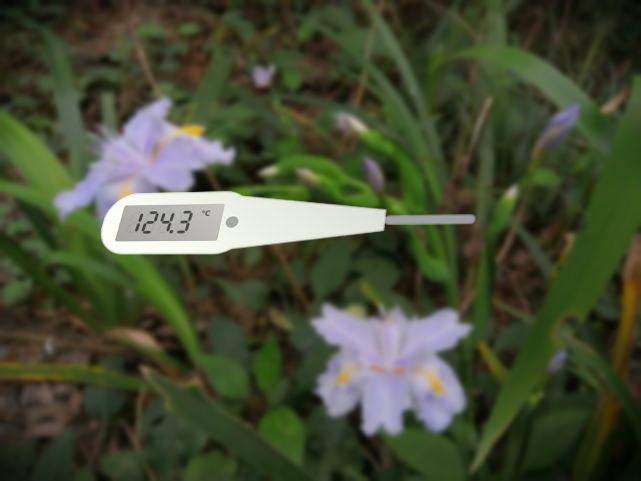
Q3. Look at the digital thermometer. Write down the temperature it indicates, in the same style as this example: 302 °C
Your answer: 124.3 °C
